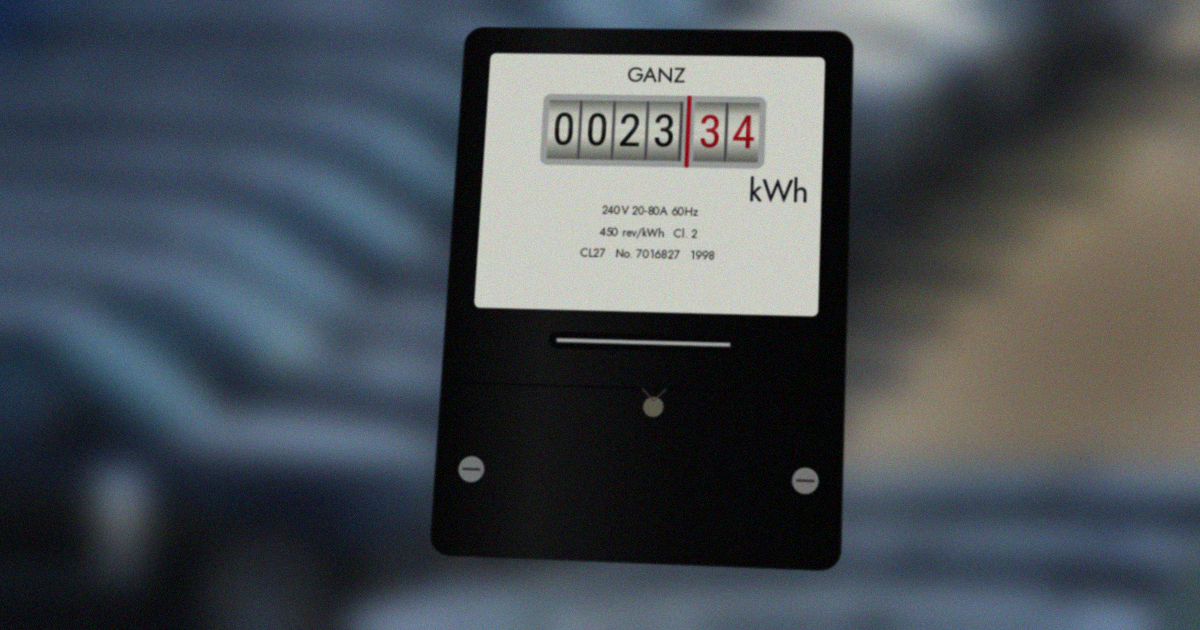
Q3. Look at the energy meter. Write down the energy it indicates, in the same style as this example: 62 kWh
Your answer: 23.34 kWh
